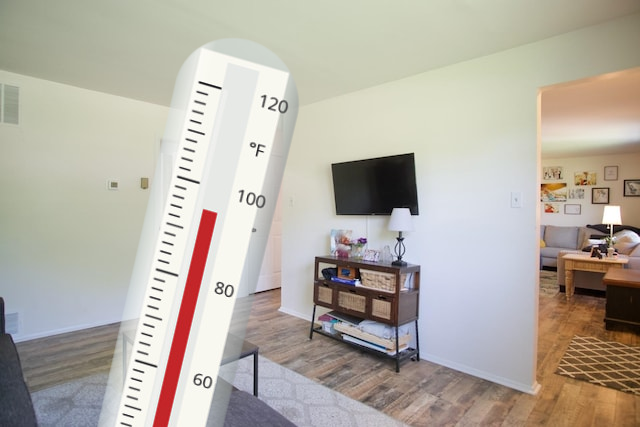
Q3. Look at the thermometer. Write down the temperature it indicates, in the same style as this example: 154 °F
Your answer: 95 °F
